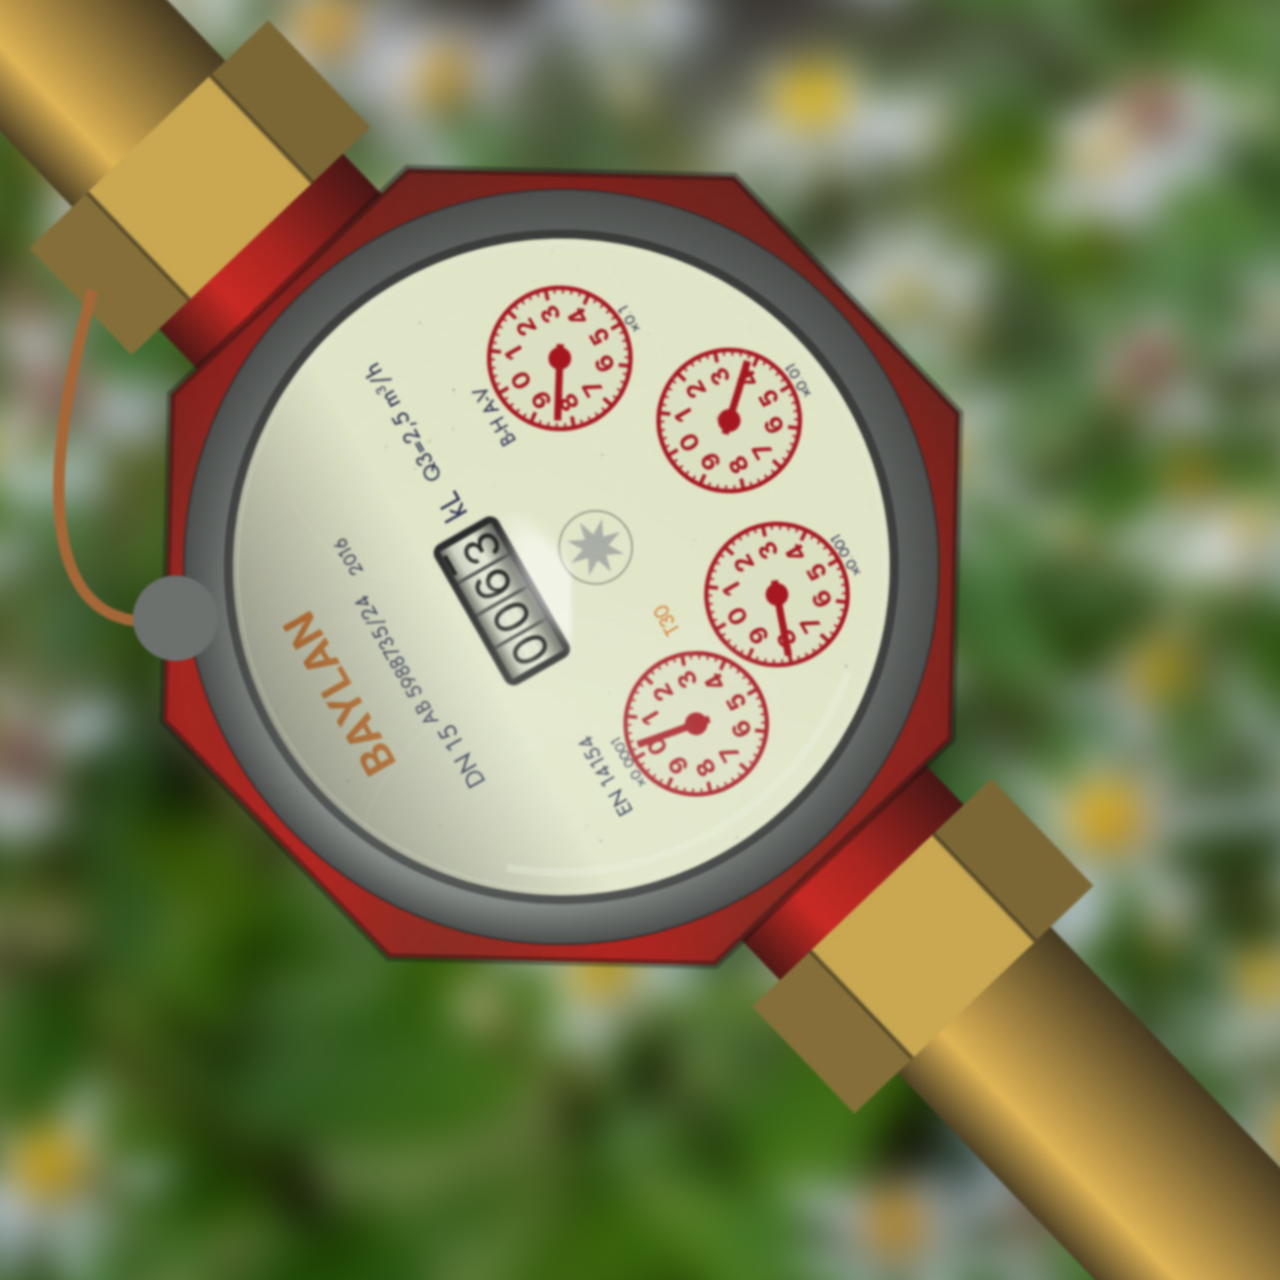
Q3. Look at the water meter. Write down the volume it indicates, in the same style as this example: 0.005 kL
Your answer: 62.8380 kL
